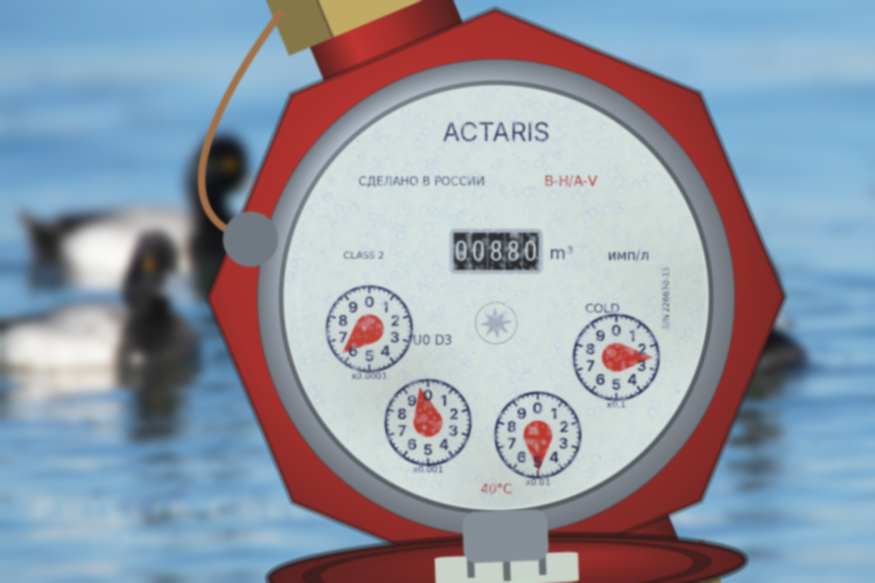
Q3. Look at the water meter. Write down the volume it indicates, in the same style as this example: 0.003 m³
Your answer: 880.2496 m³
